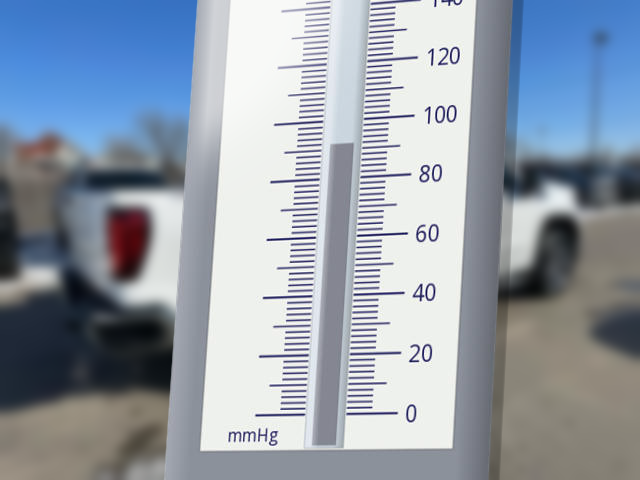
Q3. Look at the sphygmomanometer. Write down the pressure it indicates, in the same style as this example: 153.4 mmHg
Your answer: 92 mmHg
